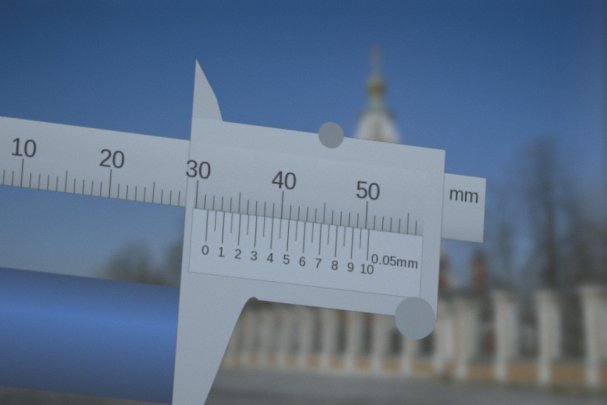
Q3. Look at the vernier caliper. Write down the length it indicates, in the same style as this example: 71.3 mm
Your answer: 31.4 mm
